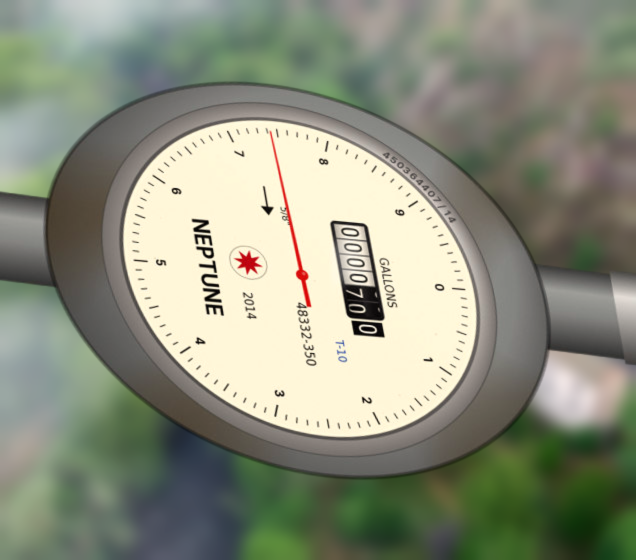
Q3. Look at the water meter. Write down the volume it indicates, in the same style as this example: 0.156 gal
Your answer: 697.4 gal
